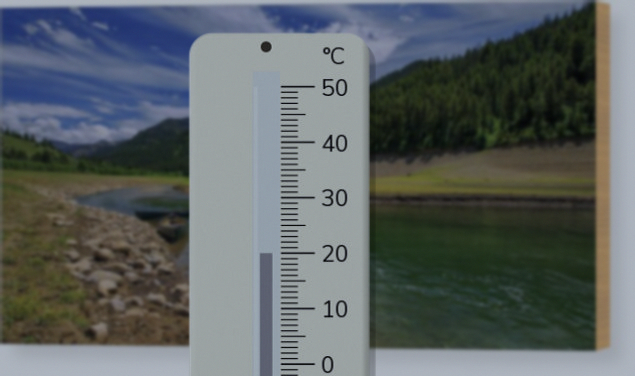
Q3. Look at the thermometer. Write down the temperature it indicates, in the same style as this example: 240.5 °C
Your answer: 20 °C
